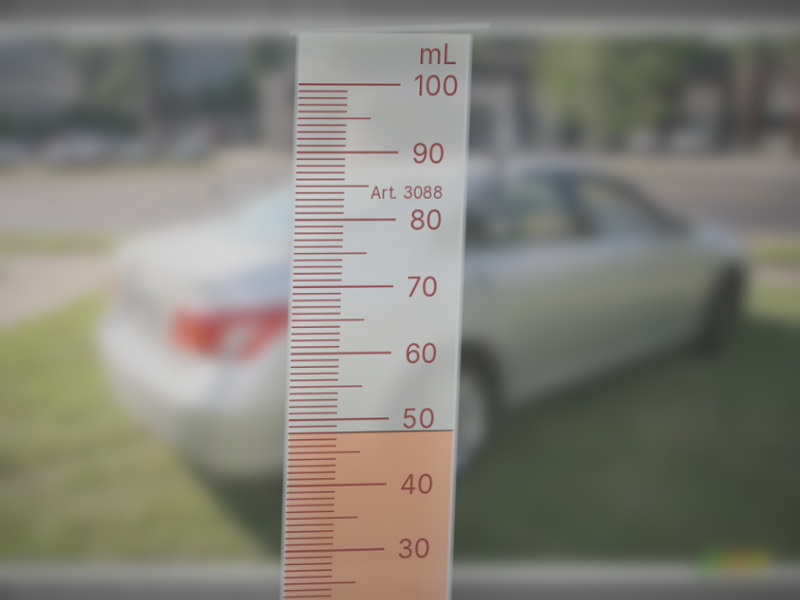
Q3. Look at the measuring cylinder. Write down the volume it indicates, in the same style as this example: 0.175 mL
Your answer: 48 mL
